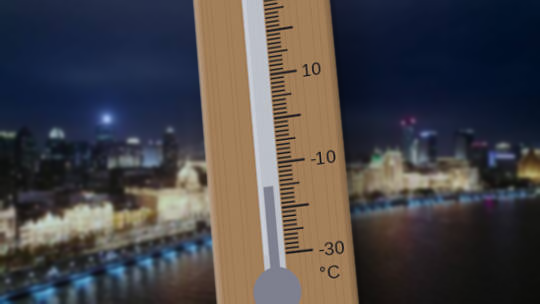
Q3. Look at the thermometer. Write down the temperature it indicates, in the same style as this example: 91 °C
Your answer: -15 °C
